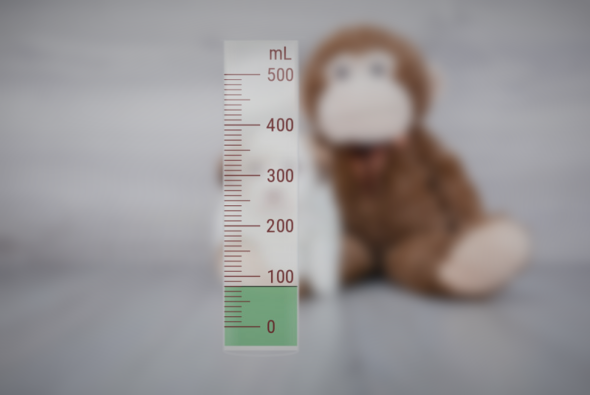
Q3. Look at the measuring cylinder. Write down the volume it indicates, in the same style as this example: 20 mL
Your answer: 80 mL
